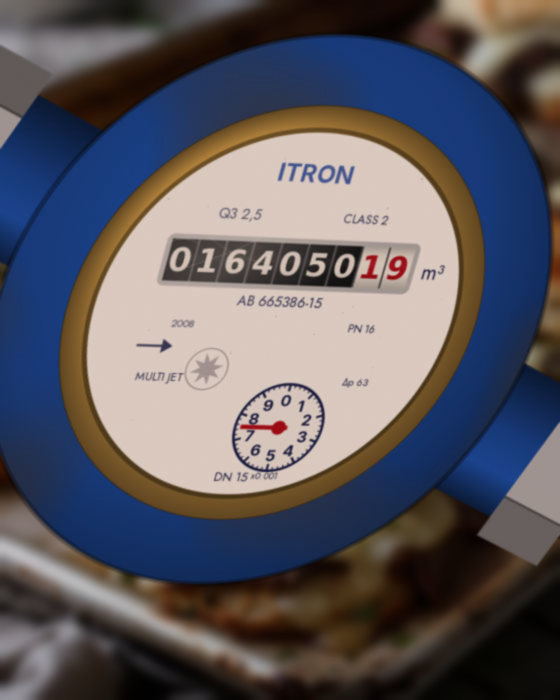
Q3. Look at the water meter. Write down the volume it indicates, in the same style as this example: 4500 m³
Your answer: 164050.197 m³
